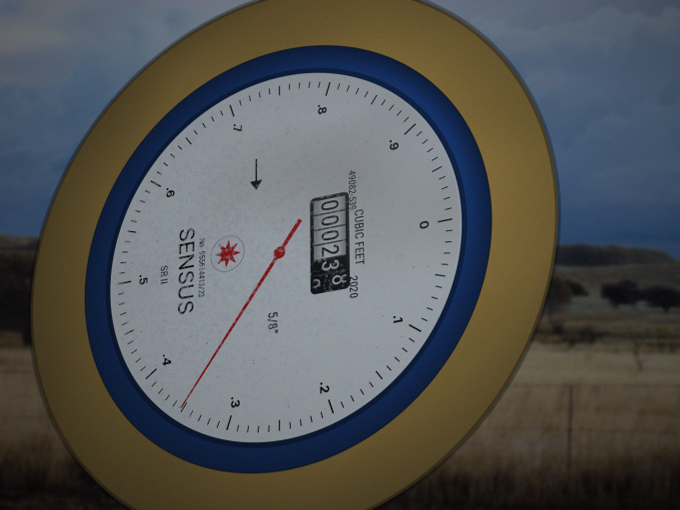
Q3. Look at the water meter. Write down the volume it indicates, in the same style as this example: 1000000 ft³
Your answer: 238.35 ft³
